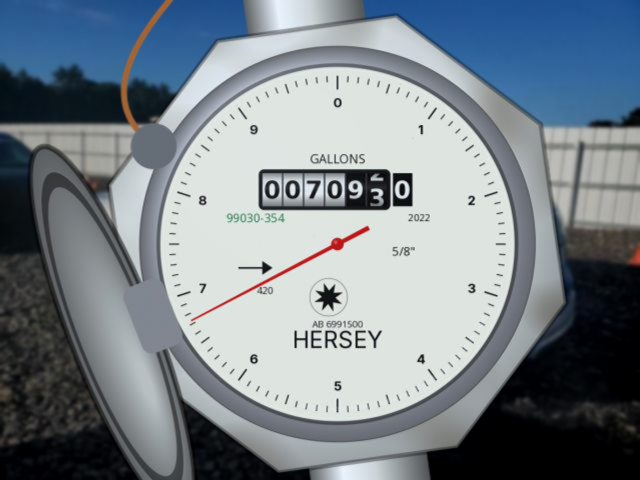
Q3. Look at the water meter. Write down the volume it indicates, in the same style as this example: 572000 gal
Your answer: 70926.7 gal
